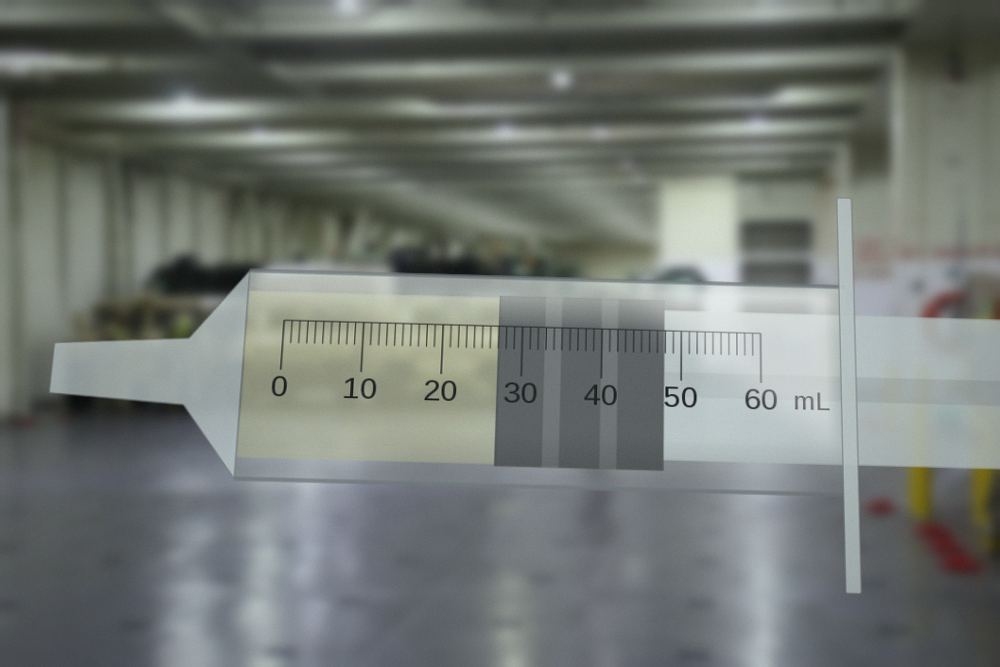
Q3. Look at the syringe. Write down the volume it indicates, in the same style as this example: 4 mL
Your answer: 27 mL
